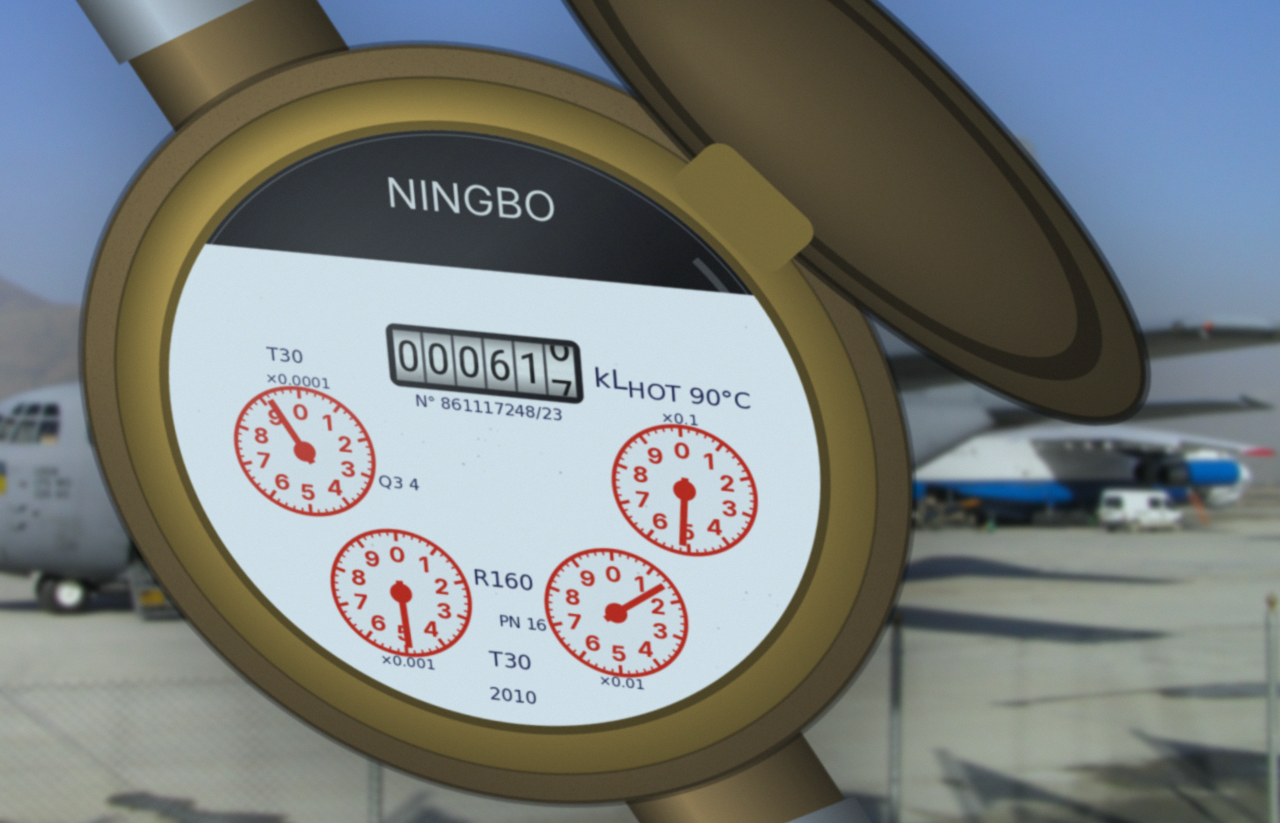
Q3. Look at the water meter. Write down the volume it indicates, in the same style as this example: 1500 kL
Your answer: 616.5149 kL
